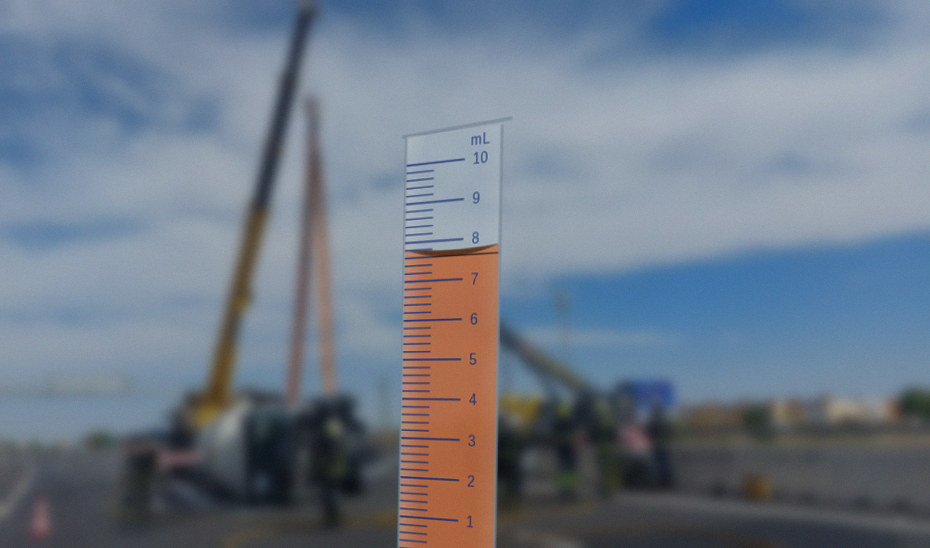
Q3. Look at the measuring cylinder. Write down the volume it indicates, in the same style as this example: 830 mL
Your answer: 7.6 mL
